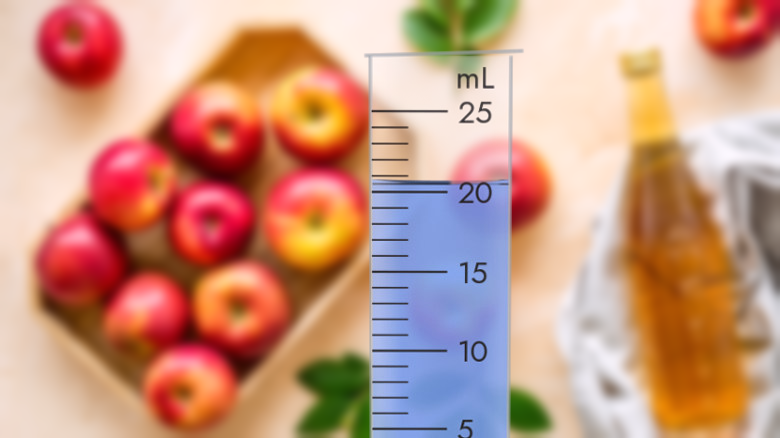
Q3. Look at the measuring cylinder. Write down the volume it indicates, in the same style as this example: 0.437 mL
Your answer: 20.5 mL
